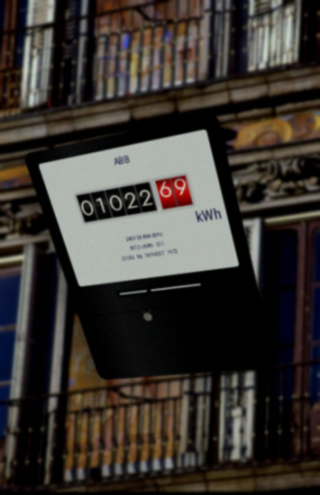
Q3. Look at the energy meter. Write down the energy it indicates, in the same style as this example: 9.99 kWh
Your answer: 1022.69 kWh
